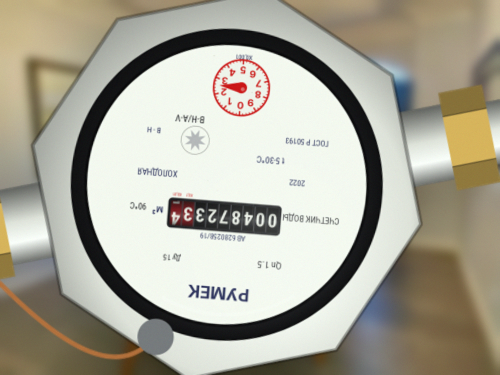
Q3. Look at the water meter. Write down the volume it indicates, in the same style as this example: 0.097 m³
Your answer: 48723.342 m³
